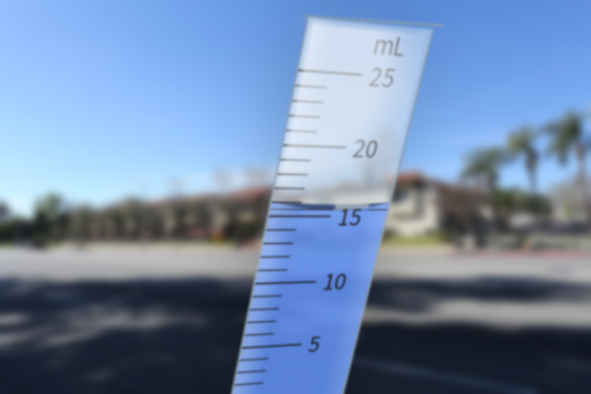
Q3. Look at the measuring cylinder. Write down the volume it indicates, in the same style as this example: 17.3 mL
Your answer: 15.5 mL
